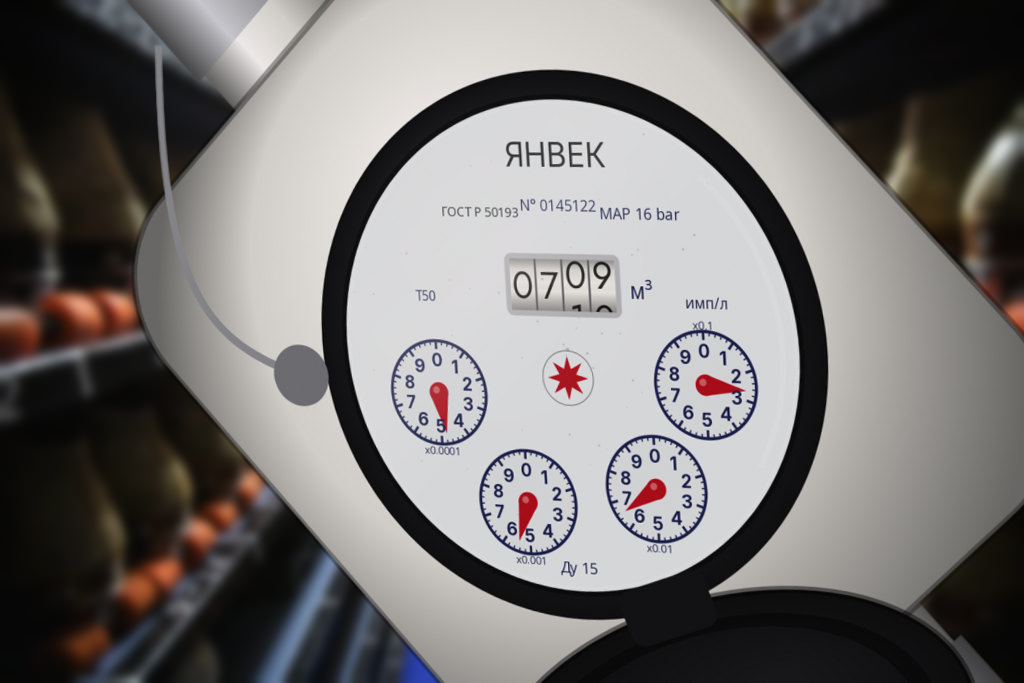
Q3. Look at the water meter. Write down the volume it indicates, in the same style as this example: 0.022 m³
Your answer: 709.2654 m³
